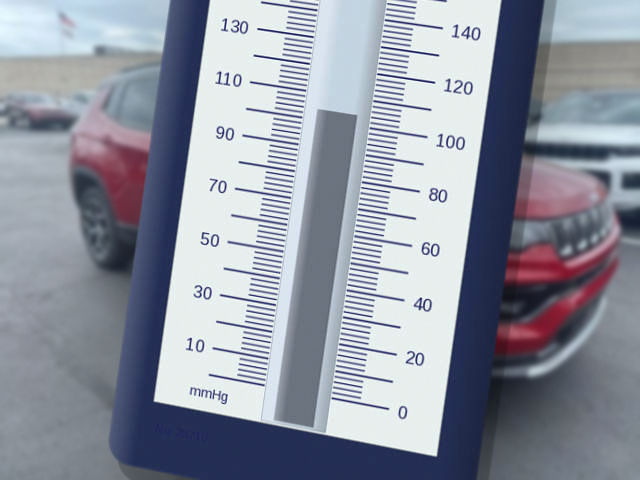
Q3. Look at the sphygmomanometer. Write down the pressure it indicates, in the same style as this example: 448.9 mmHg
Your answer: 104 mmHg
